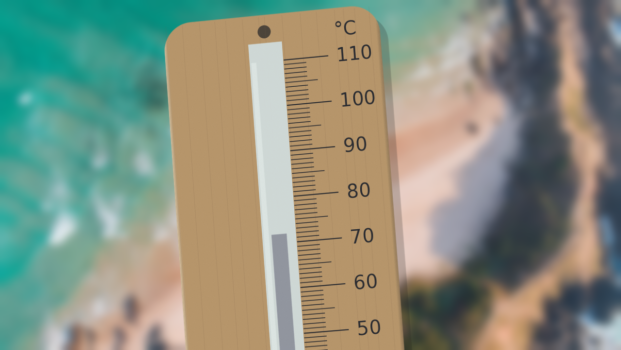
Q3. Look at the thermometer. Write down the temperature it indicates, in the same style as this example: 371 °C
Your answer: 72 °C
